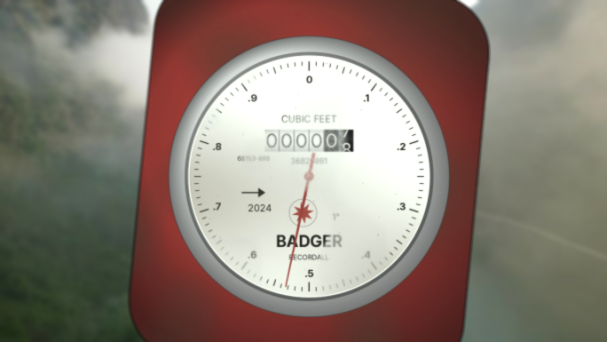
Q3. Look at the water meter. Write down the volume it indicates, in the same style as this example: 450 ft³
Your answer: 7.53 ft³
